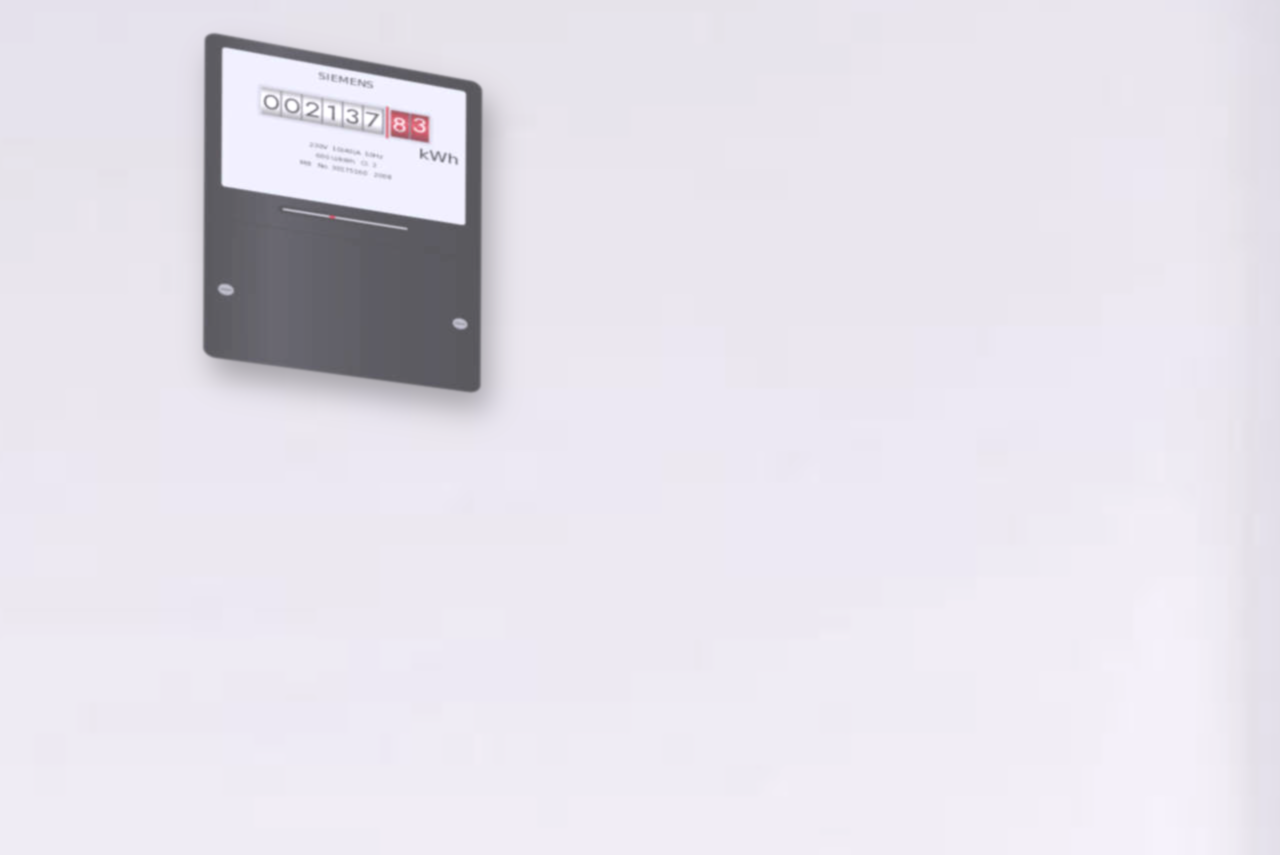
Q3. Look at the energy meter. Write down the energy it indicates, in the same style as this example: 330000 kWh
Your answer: 2137.83 kWh
